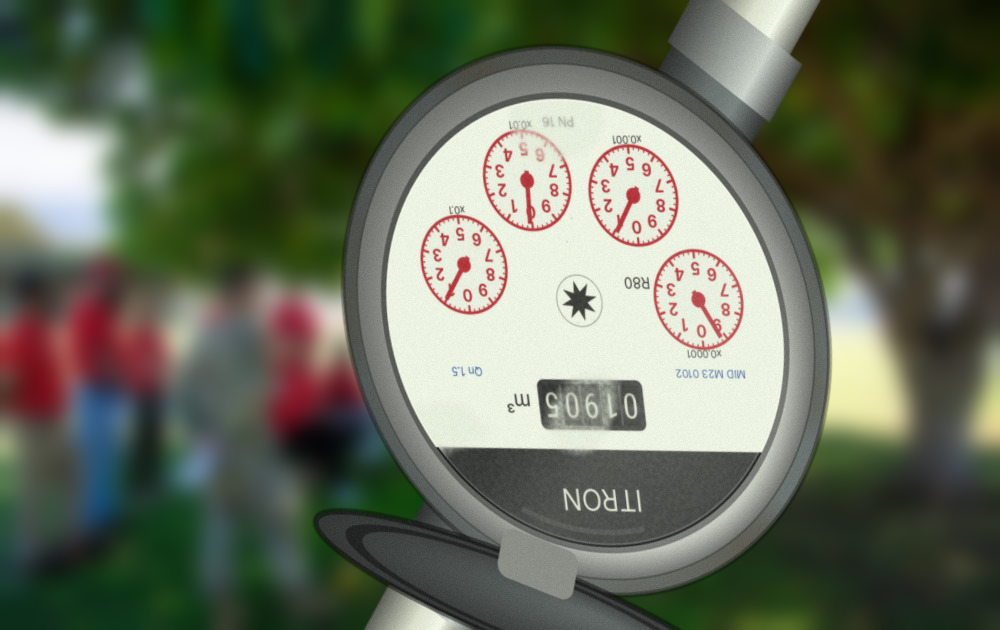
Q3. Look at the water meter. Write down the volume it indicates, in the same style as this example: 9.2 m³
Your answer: 1905.1009 m³
